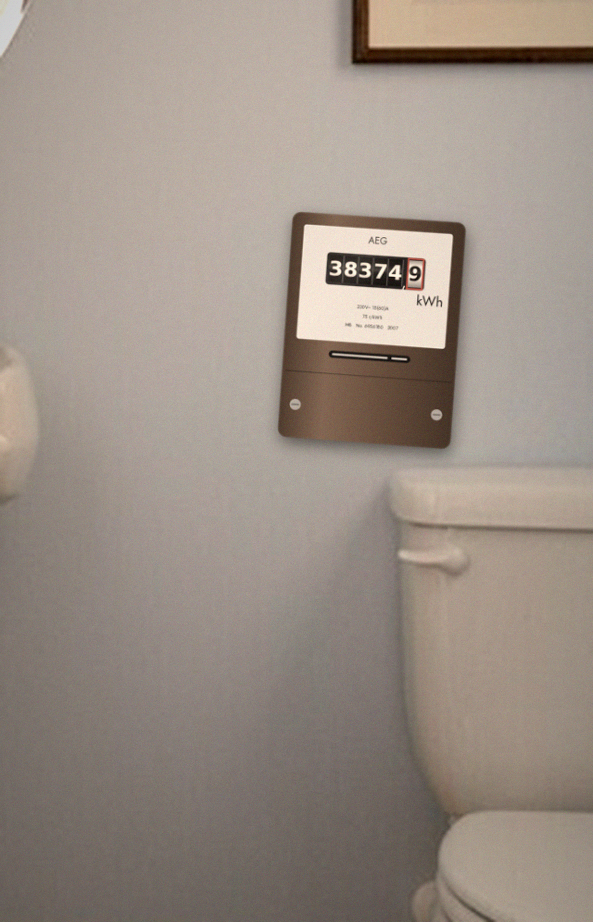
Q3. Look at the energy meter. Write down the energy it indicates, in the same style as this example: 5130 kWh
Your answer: 38374.9 kWh
